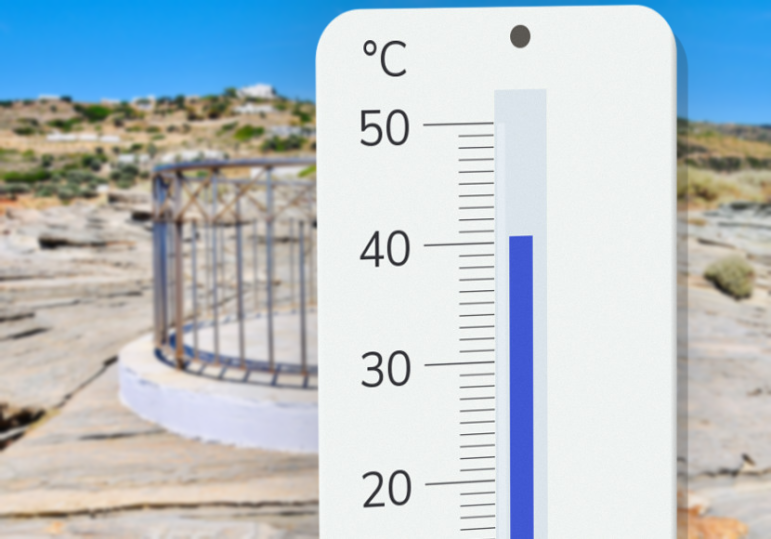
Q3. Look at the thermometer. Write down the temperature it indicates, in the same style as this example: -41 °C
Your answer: 40.5 °C
